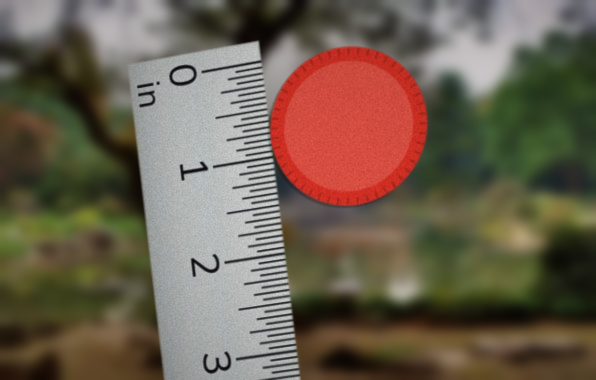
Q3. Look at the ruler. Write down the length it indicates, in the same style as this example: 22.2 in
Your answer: 1.625 in
